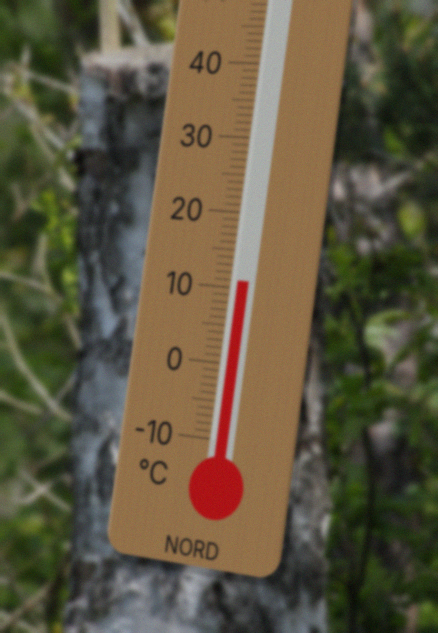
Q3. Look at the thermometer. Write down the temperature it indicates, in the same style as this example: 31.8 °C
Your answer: 11 °C
